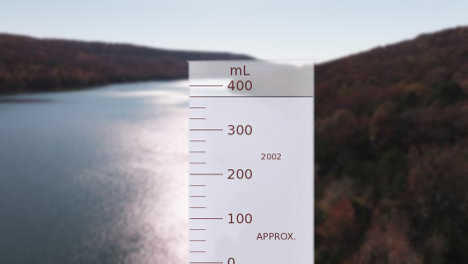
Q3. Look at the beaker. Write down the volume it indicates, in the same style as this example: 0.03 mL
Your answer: 375 mL
